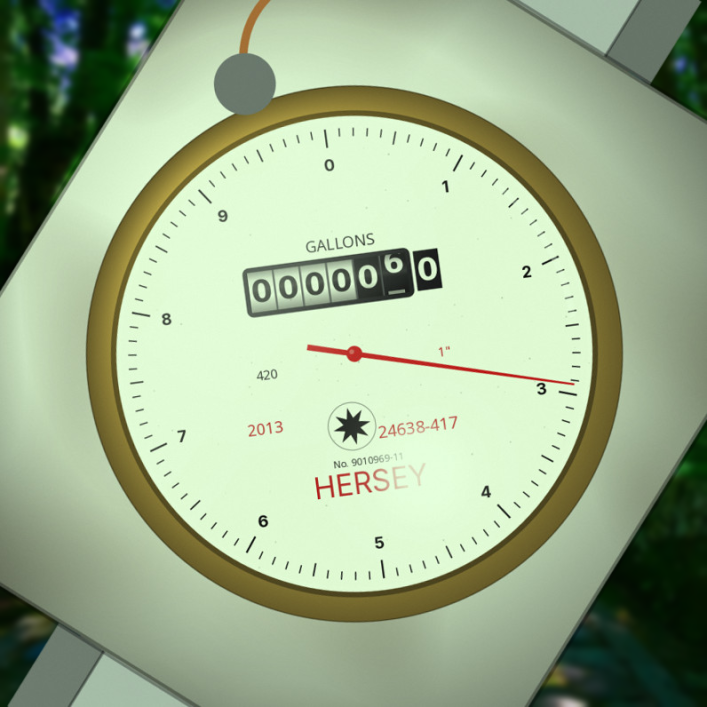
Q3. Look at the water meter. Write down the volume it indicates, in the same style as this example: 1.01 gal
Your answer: 62.9 gal
